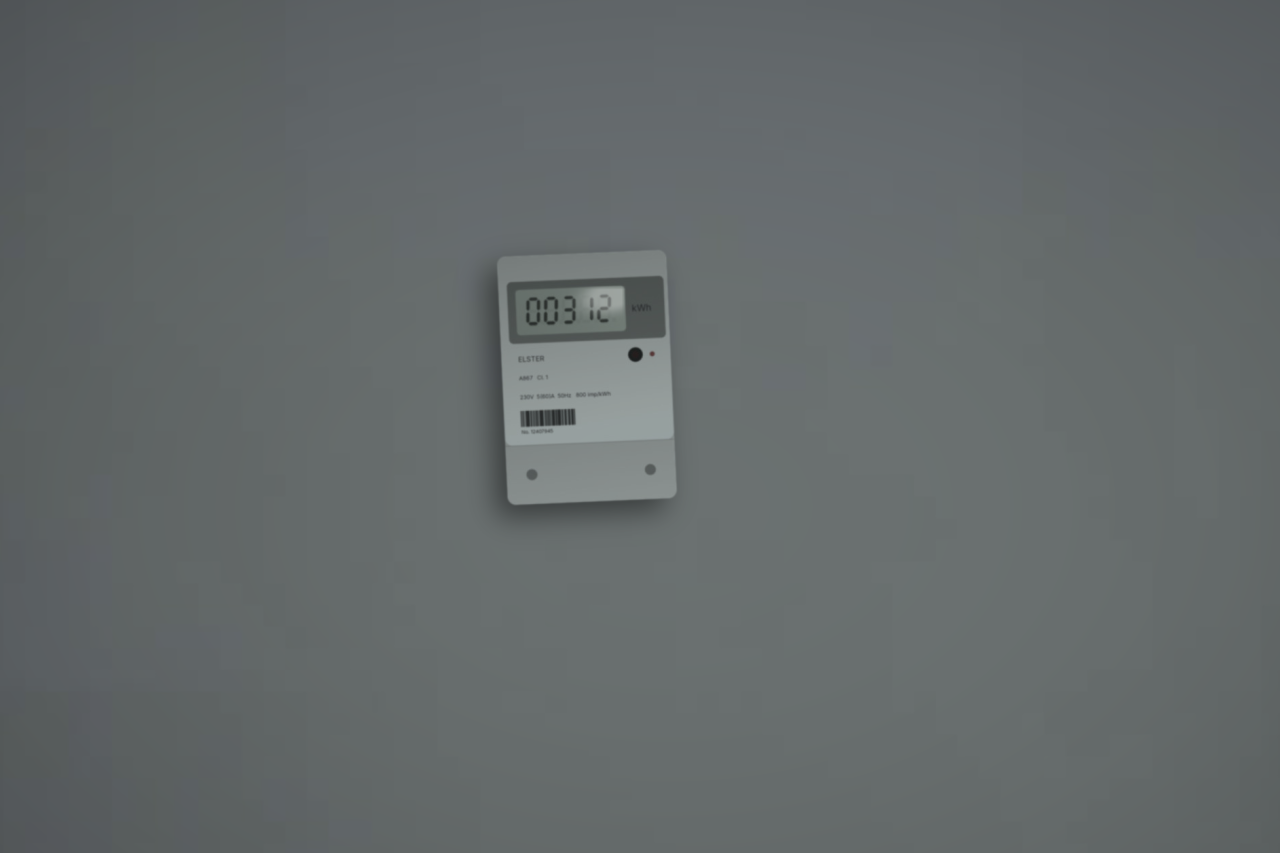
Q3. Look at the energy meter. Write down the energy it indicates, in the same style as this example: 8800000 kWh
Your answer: 312 kWh
